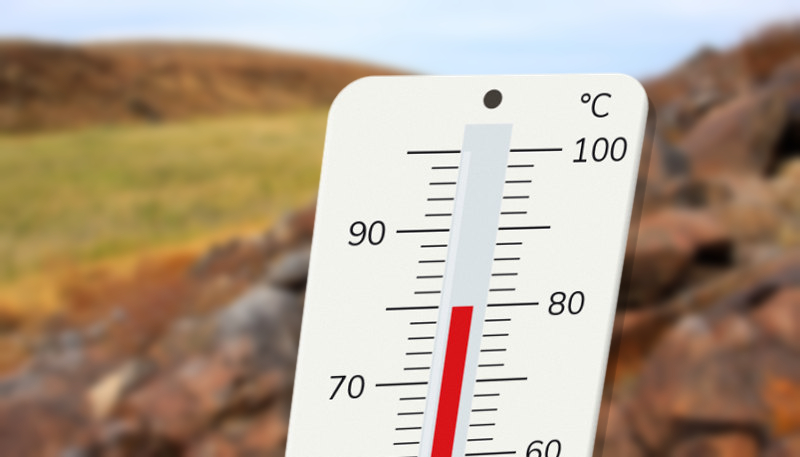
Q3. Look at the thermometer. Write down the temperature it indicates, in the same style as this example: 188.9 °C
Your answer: 80 °C
